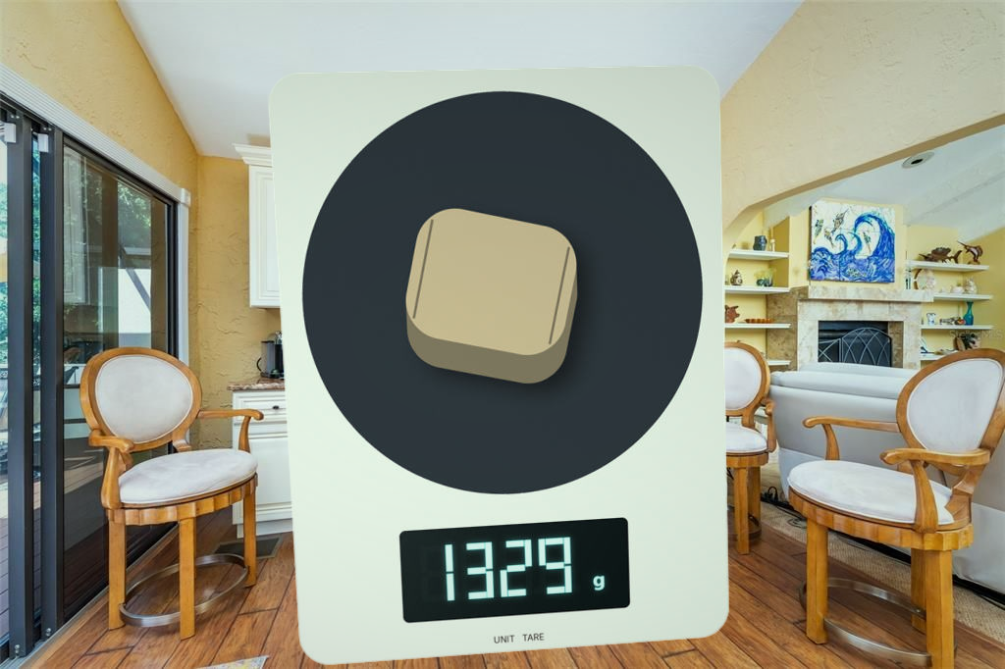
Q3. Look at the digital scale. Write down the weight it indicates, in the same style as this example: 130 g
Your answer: 1329 g
